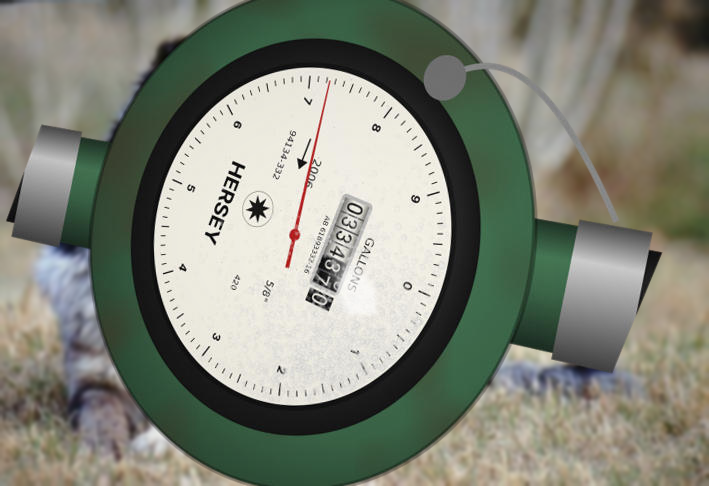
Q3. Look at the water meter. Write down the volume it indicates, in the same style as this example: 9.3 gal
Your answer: 334367.2 gal
